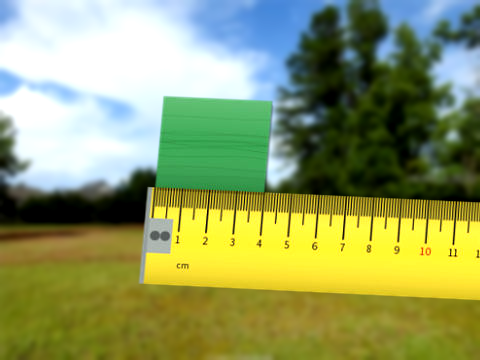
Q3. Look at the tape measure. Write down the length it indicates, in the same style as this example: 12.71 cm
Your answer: 4 cm
